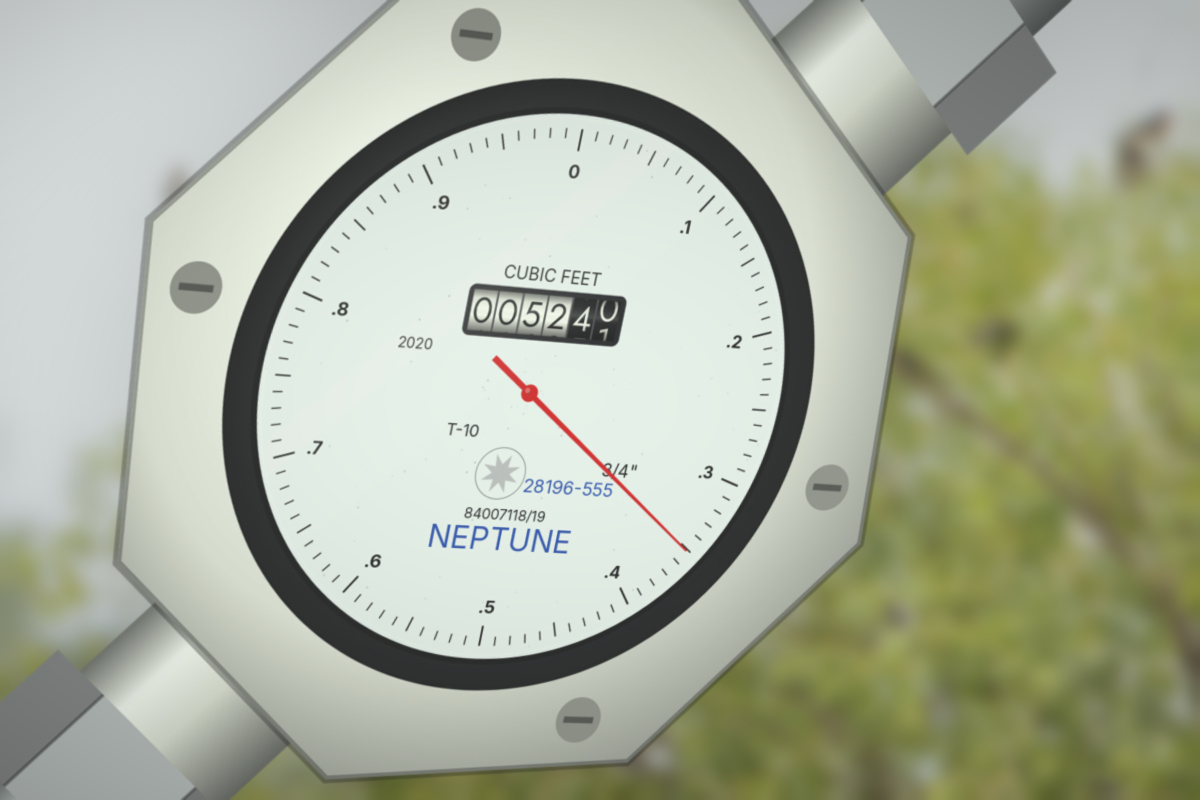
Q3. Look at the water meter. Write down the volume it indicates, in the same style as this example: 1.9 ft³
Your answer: 5240.35 ft³
